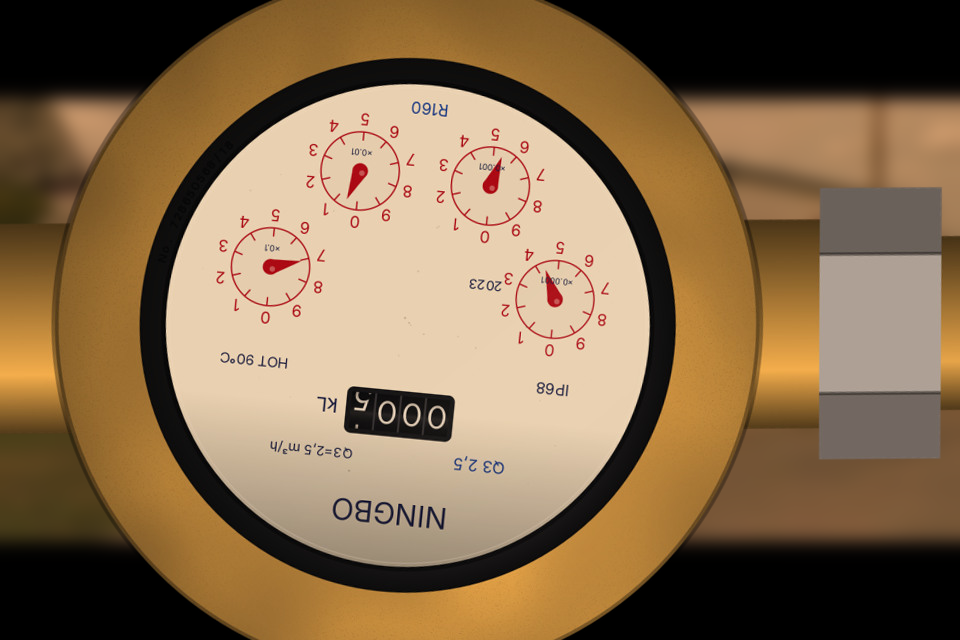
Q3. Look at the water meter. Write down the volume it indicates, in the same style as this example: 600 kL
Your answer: 4.7054 kL
